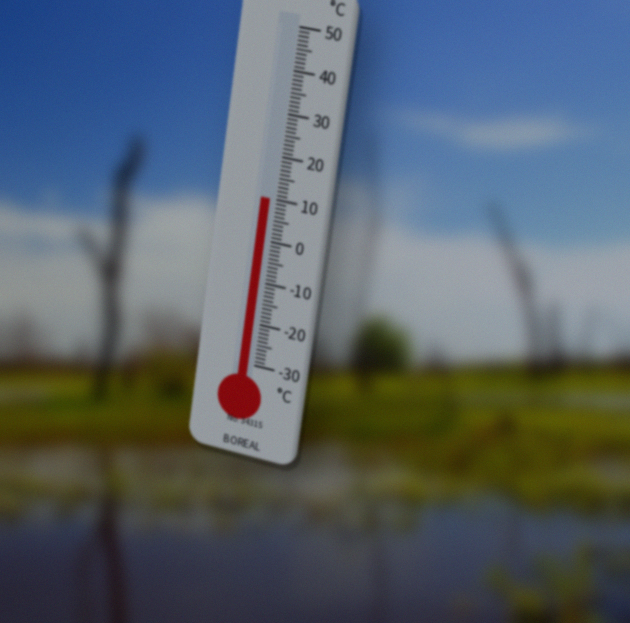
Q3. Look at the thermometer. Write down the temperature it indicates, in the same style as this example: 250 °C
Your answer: 10 °C
